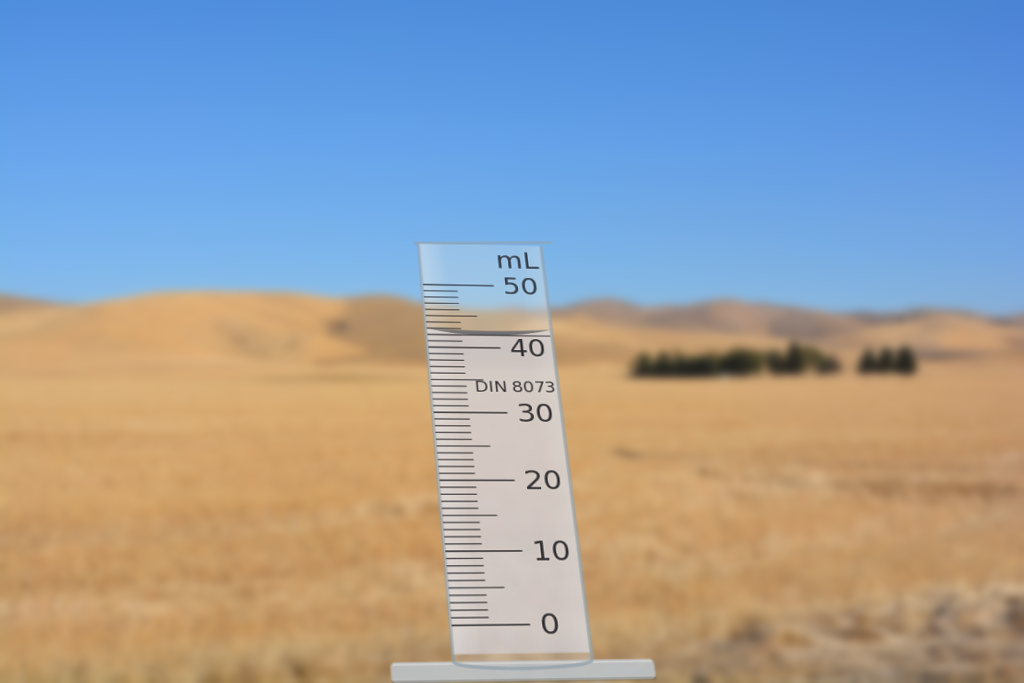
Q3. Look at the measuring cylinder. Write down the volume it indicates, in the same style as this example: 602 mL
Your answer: 42 mL
